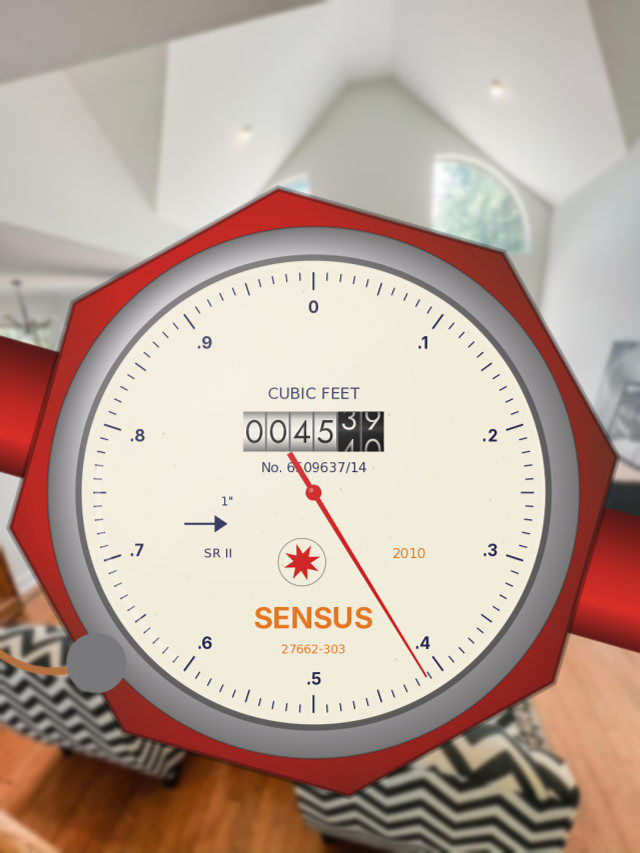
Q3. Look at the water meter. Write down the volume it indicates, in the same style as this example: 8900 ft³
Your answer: 4539.41 ft³
